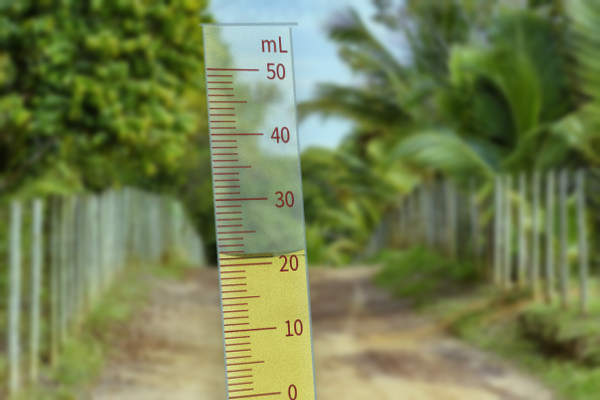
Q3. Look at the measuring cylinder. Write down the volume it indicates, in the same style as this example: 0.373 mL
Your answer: 21 mL
